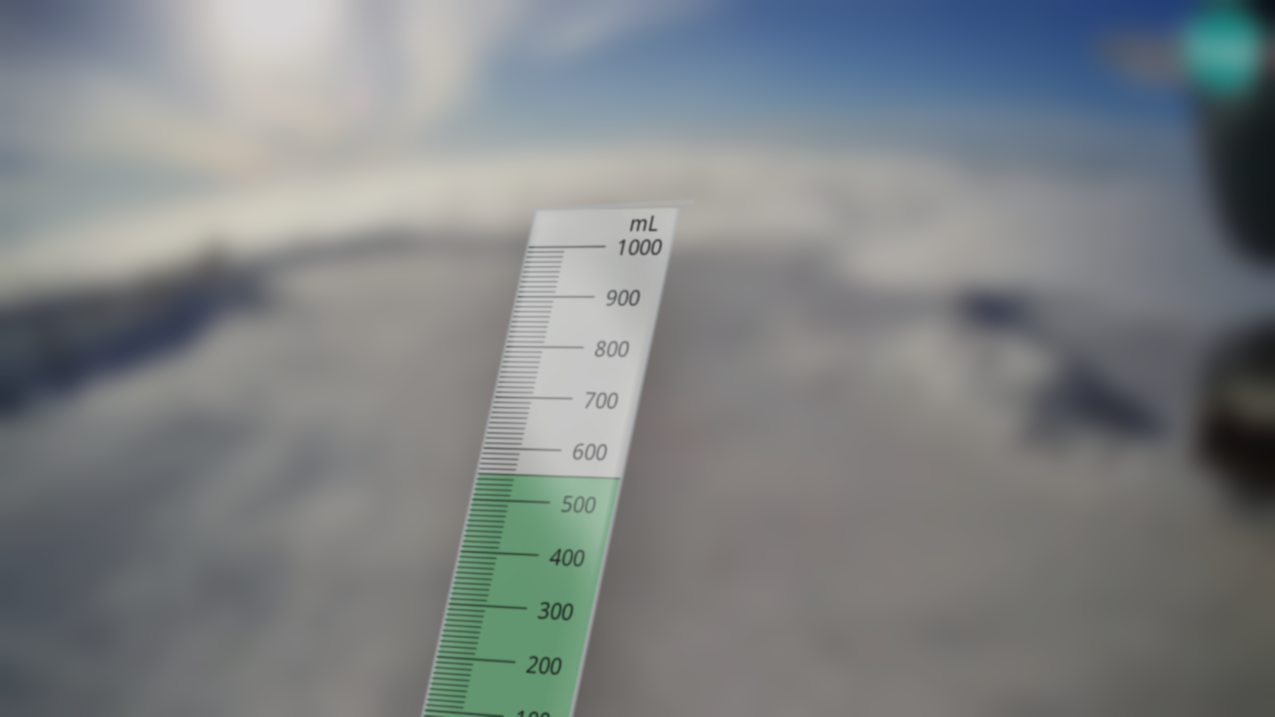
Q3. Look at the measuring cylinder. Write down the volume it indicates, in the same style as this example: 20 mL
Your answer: 550 mL
